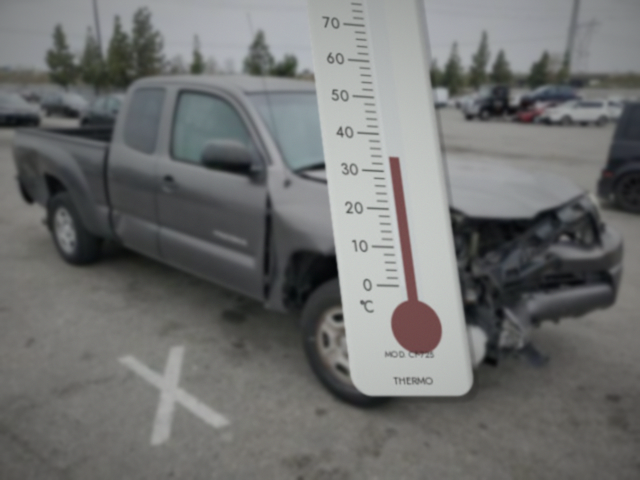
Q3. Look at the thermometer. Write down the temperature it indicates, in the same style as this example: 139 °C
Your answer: 34 °C
